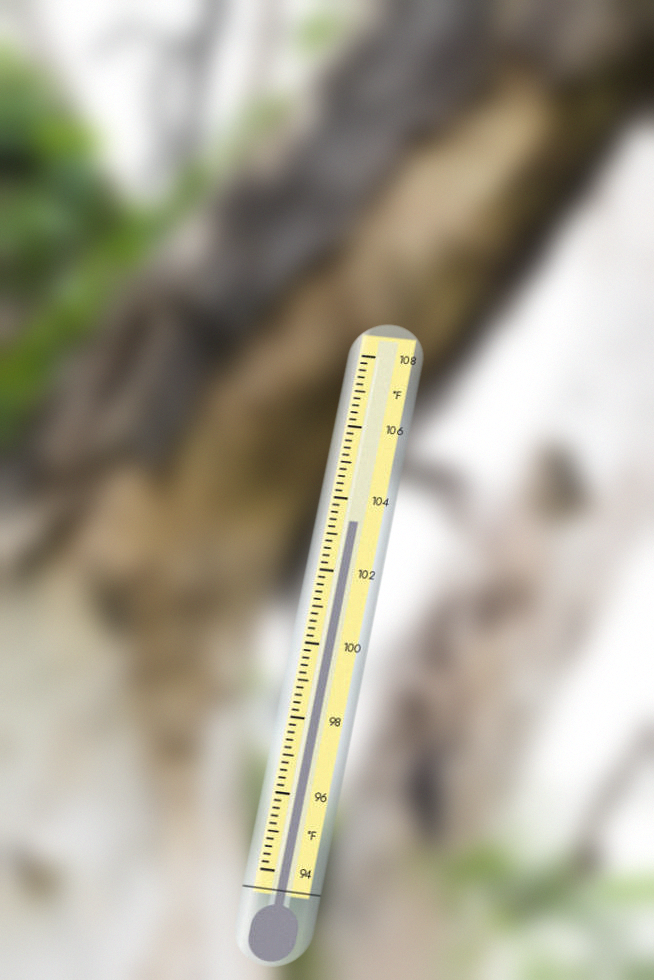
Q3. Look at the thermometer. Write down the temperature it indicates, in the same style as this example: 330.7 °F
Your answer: 103.4 °F
